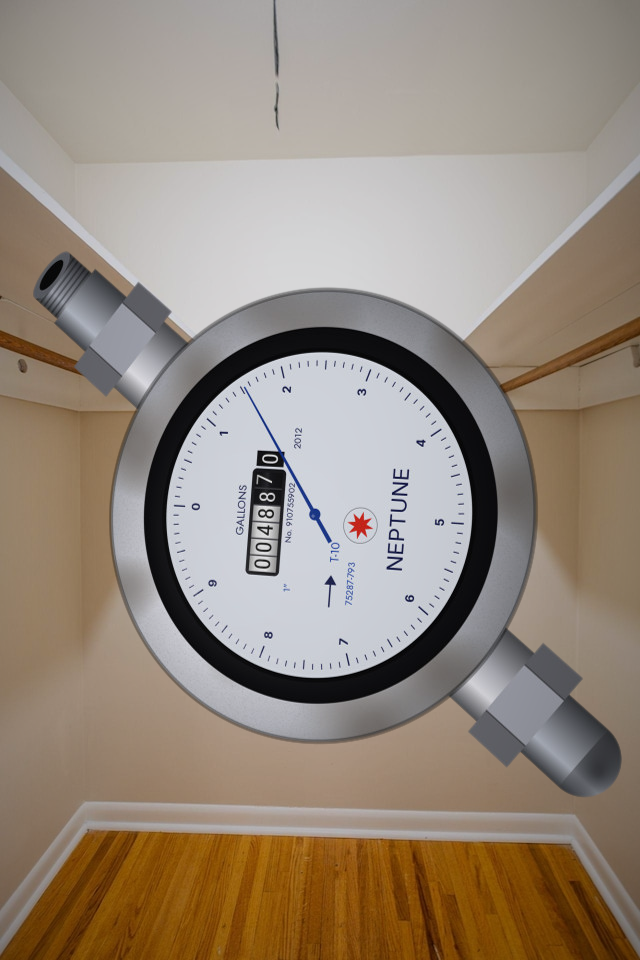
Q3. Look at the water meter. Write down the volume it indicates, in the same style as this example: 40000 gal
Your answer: 48871.5 gal
